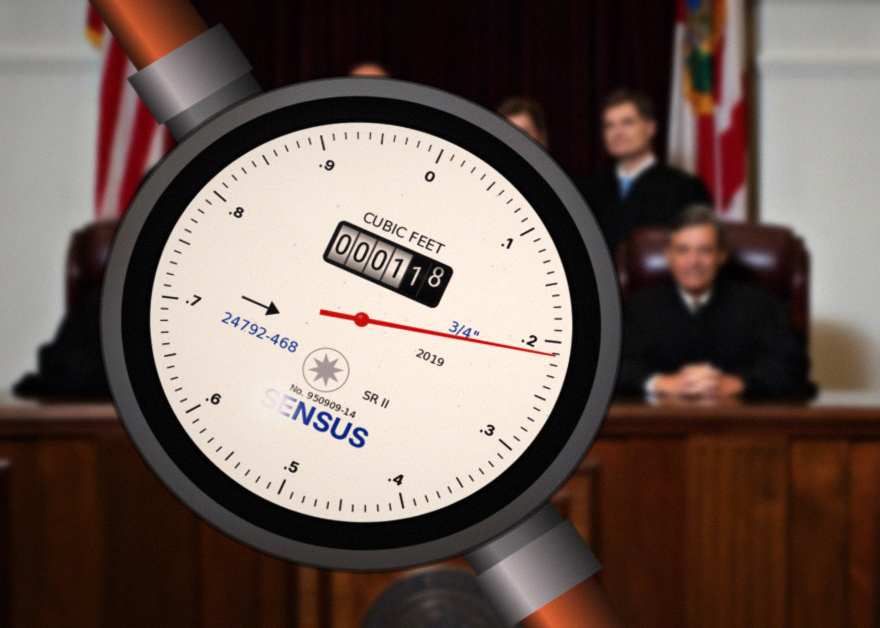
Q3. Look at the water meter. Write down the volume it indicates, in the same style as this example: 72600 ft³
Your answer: 118.21 ft³
